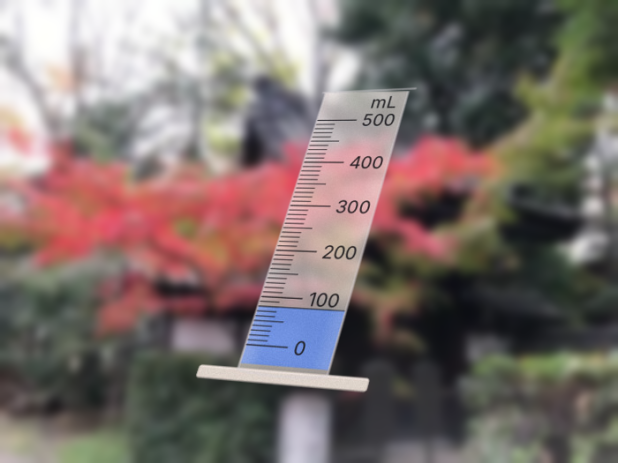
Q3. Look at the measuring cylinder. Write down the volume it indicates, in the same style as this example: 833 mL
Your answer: 80 mL
